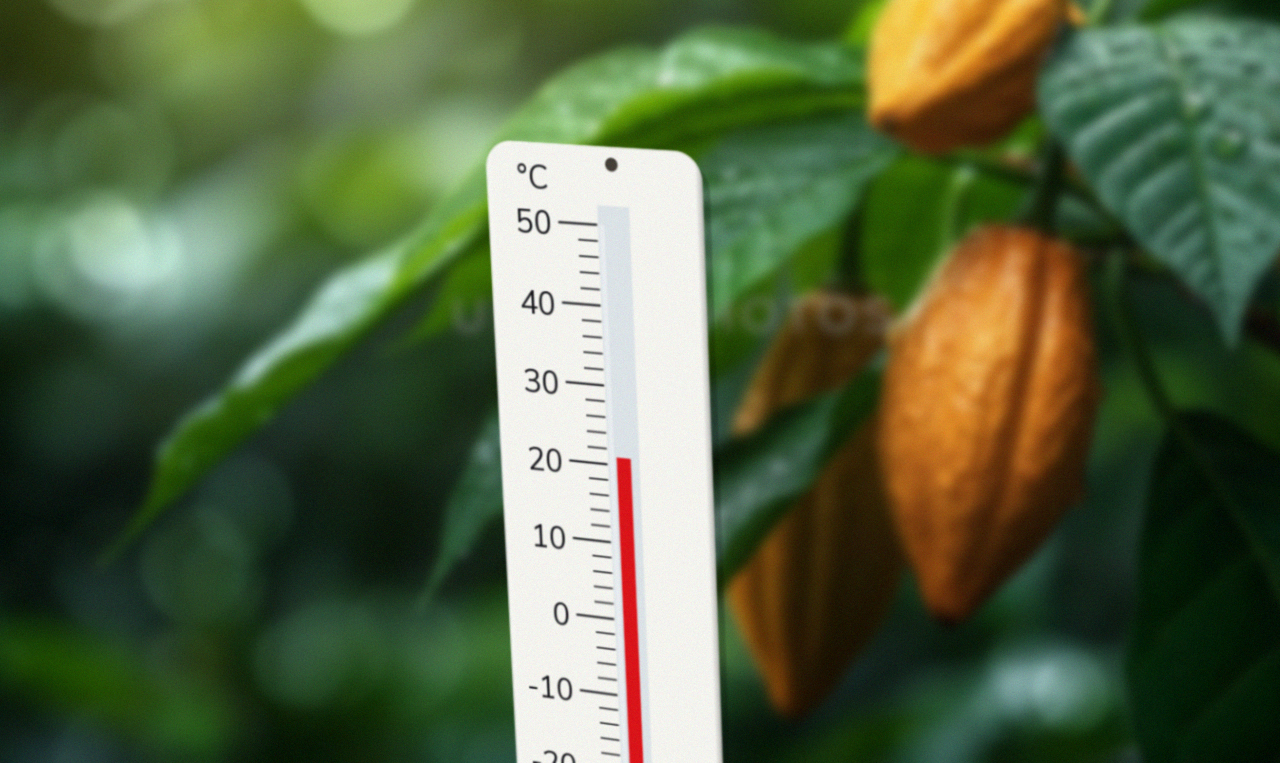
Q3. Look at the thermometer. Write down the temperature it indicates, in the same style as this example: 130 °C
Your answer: 21 °C
